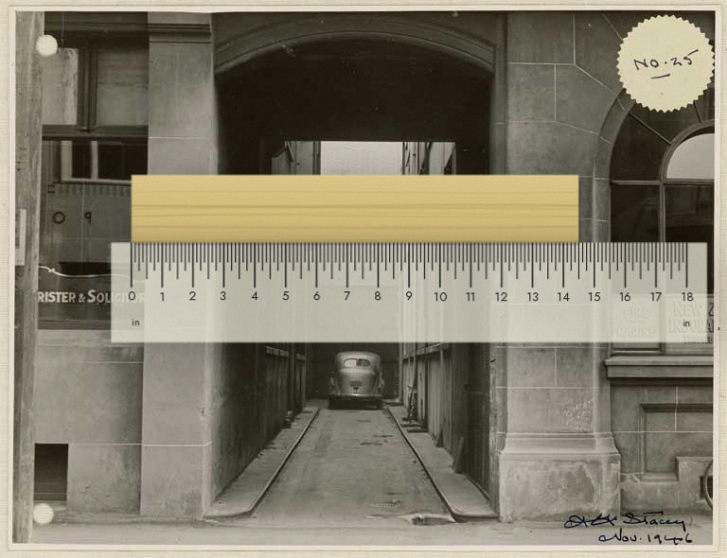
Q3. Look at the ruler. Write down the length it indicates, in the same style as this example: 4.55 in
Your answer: 14.5 in
